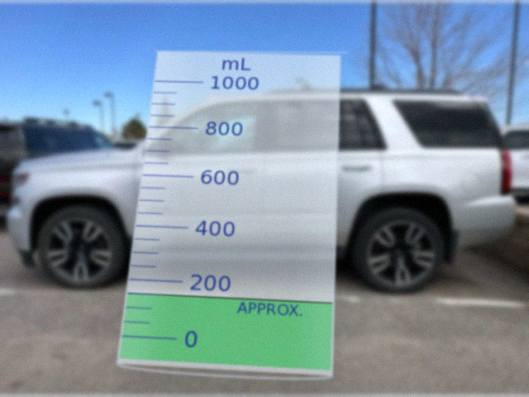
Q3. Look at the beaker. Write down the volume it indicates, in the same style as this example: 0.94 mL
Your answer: 150 mL
